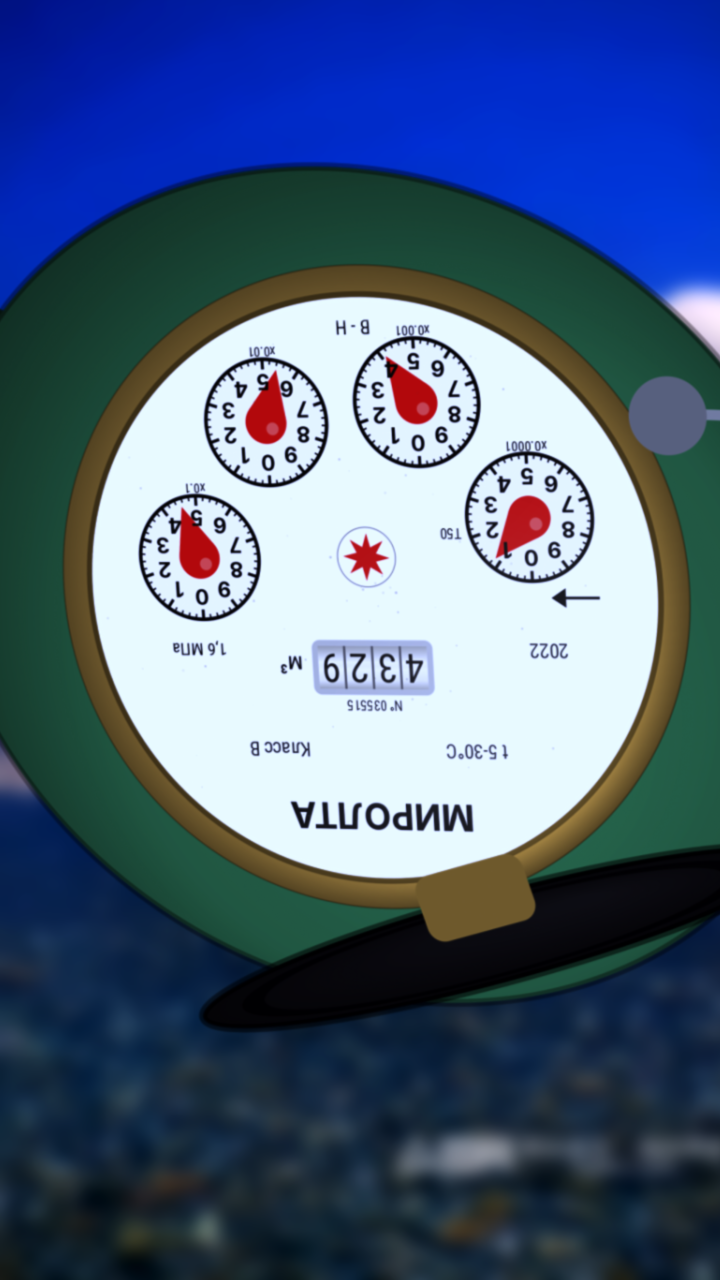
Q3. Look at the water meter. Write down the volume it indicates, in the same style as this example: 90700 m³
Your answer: 4329.4541 m³
